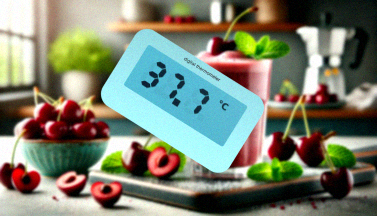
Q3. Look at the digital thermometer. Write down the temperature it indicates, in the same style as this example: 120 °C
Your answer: 37.7 °C
